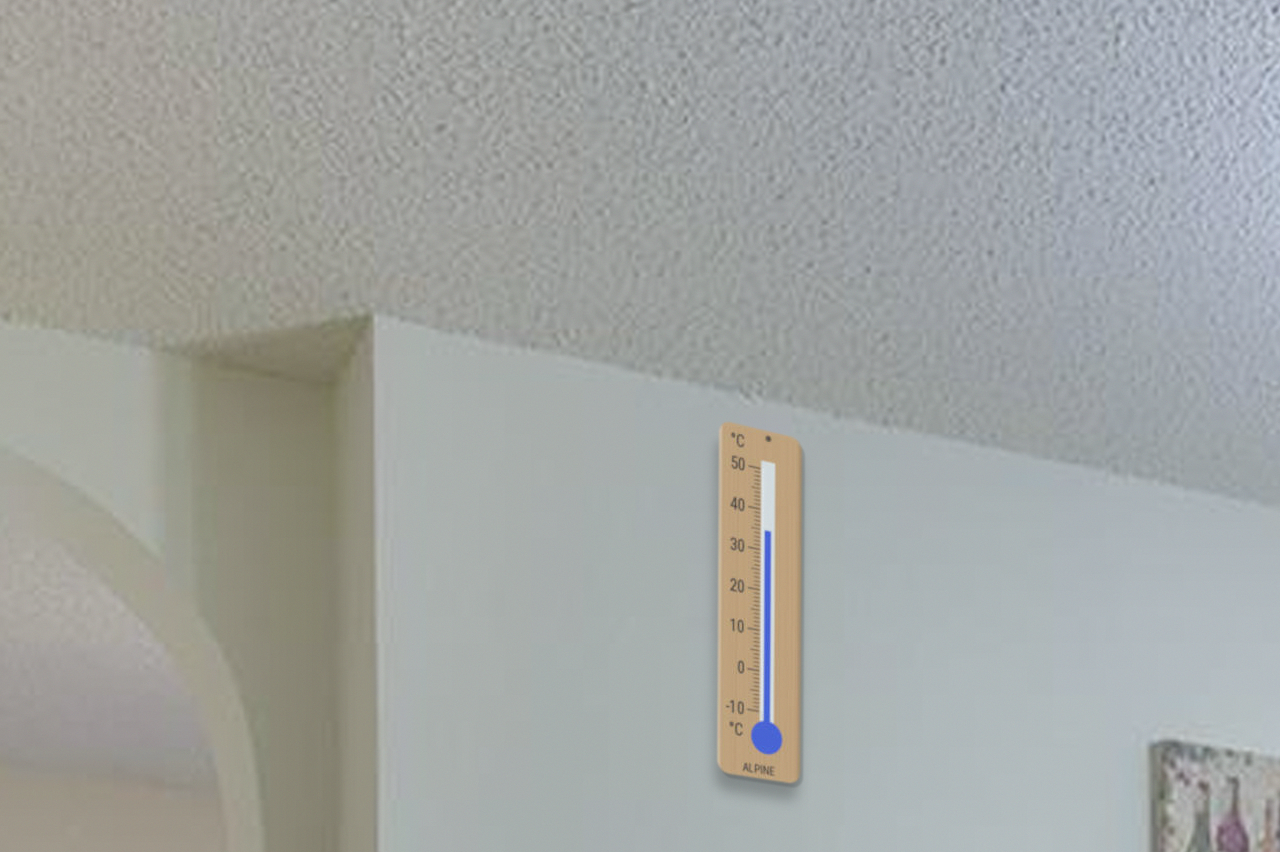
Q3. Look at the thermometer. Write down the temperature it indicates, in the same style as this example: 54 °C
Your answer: 35 °C
